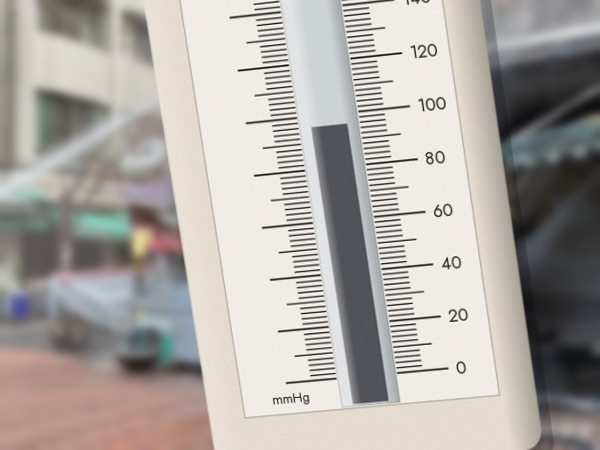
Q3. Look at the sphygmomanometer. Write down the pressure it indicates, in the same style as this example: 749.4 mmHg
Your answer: 96 mmHg
